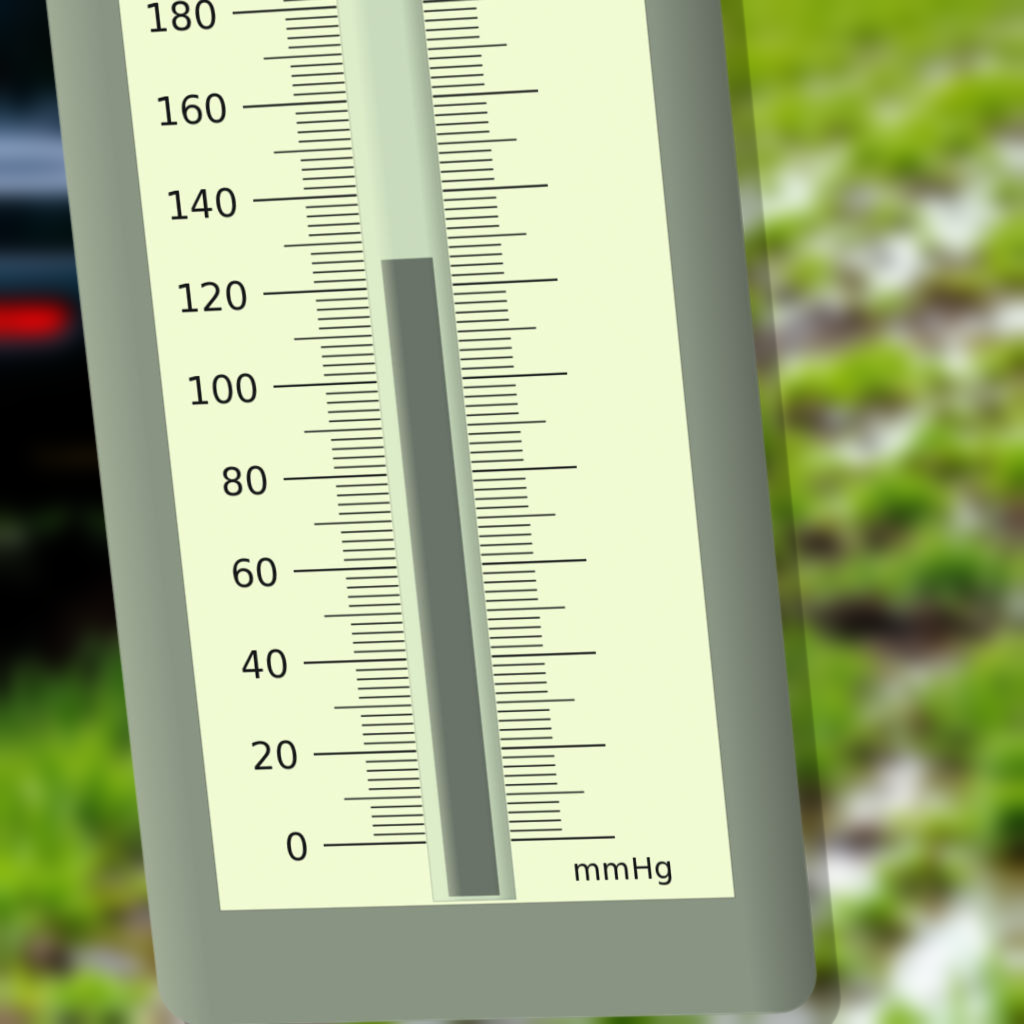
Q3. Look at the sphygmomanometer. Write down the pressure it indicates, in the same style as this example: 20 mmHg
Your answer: 126 mmHg
